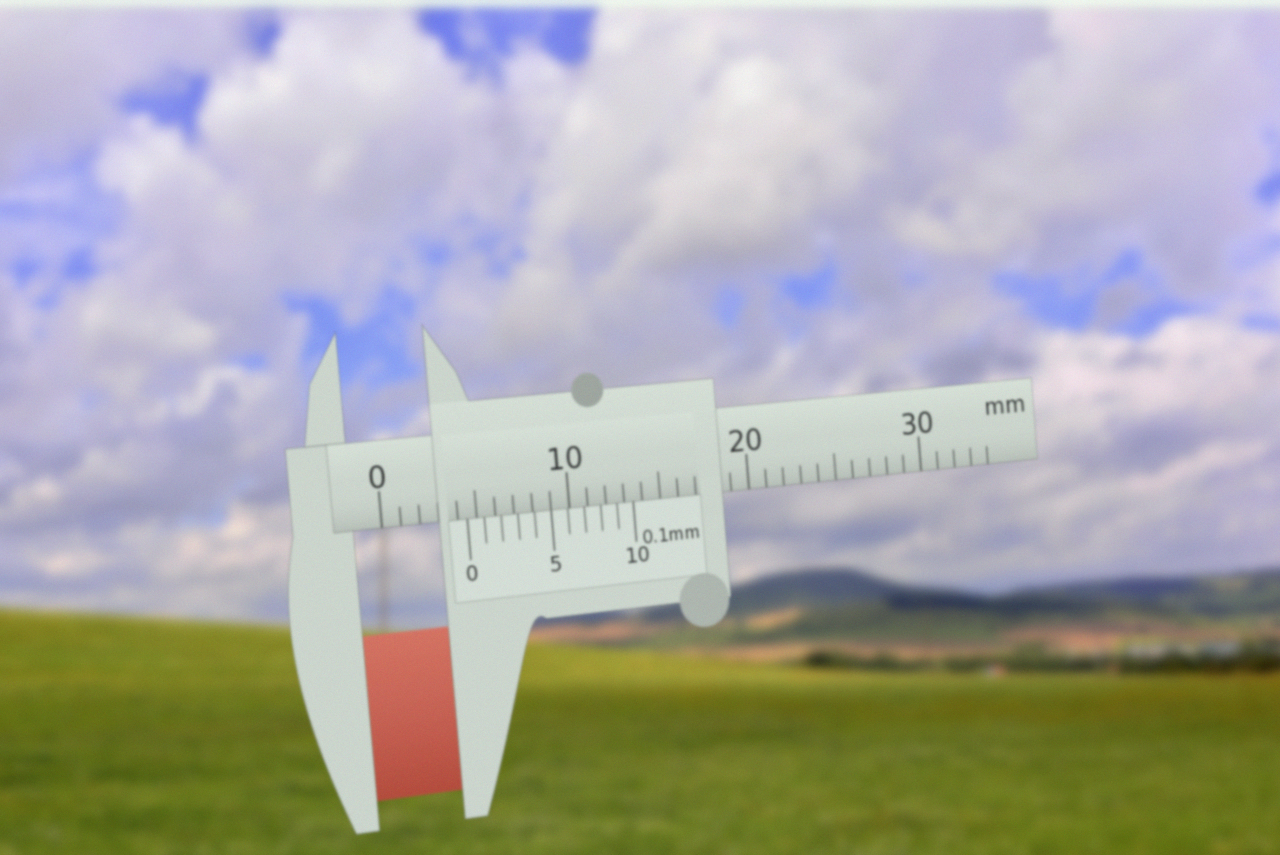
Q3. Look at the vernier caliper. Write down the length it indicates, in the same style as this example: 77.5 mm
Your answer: 4.5 mm
